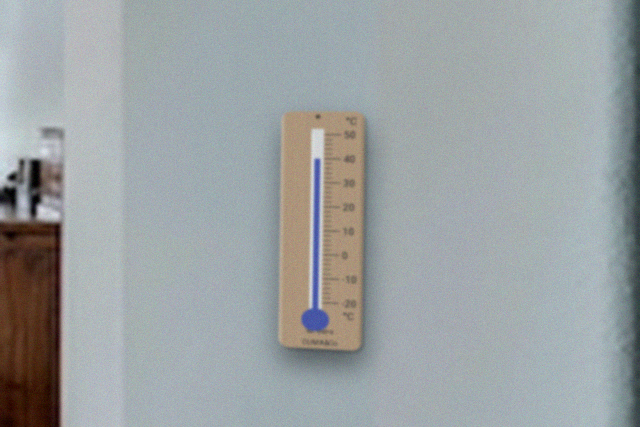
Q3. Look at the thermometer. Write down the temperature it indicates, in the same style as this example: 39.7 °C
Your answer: 40 °C
